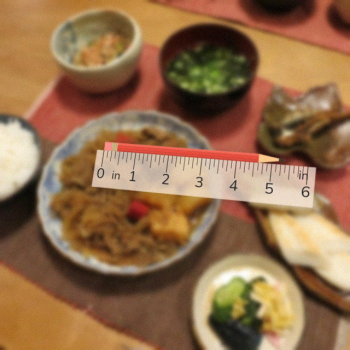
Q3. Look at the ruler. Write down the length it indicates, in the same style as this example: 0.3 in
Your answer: 5.375 in
